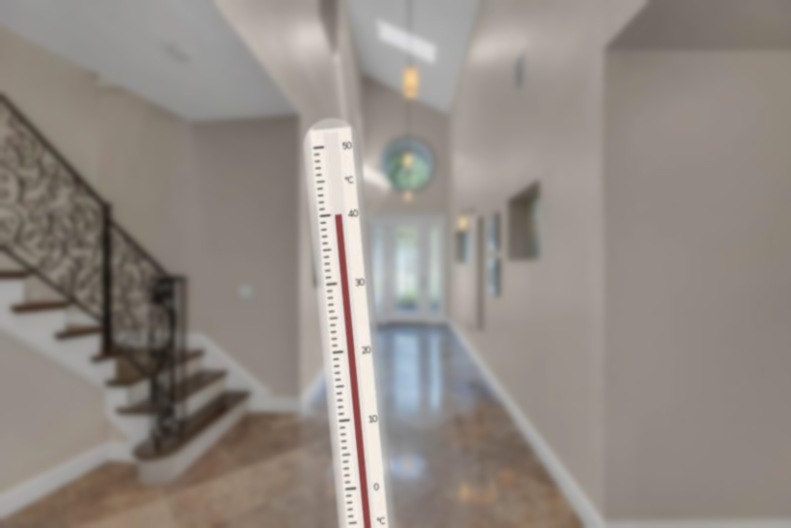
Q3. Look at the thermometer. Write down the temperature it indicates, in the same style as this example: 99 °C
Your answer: 40 °C
